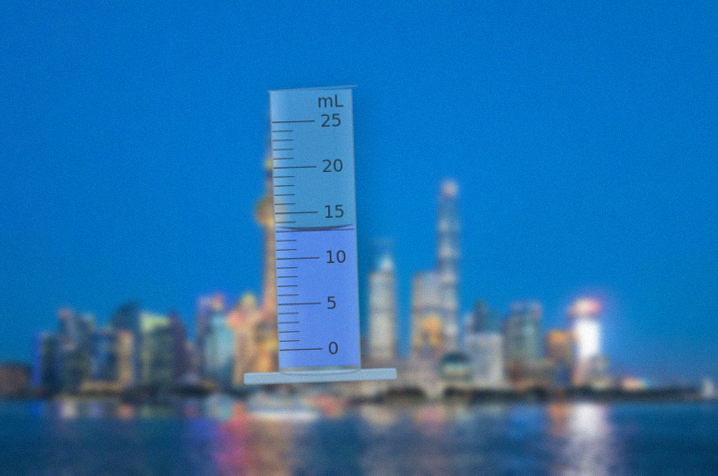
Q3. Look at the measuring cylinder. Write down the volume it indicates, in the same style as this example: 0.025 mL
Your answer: 13 mL
